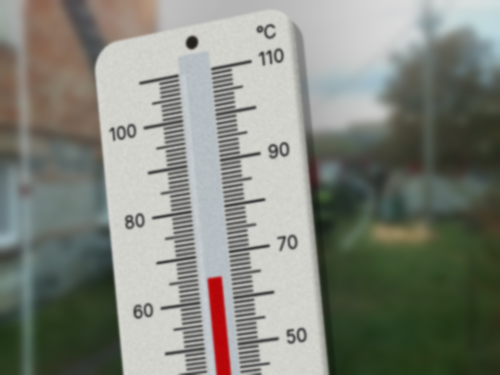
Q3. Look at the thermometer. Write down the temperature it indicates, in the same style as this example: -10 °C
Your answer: 65 °C
